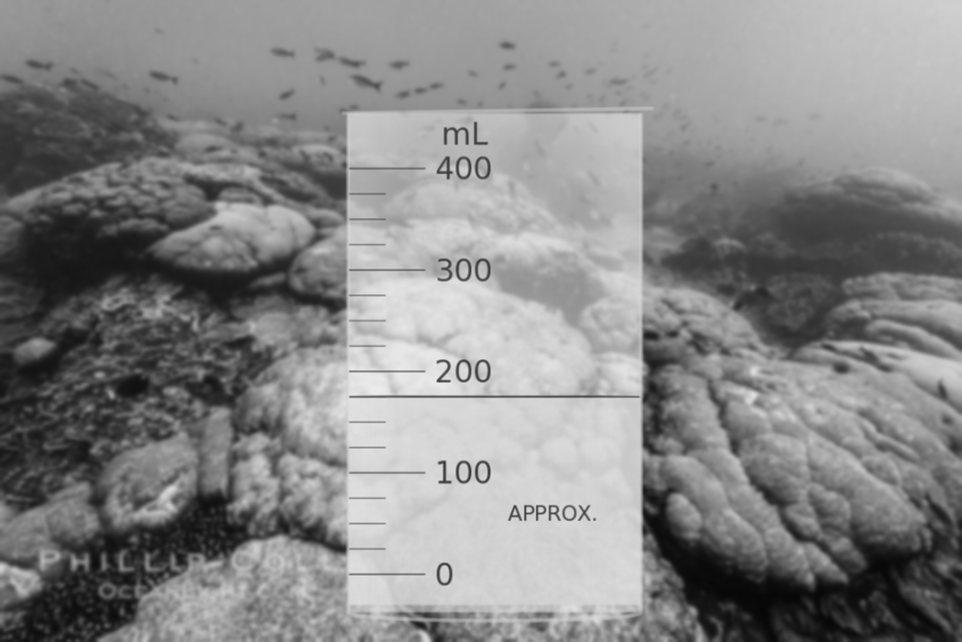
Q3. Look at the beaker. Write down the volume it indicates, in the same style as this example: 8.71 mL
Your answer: 175 mL
